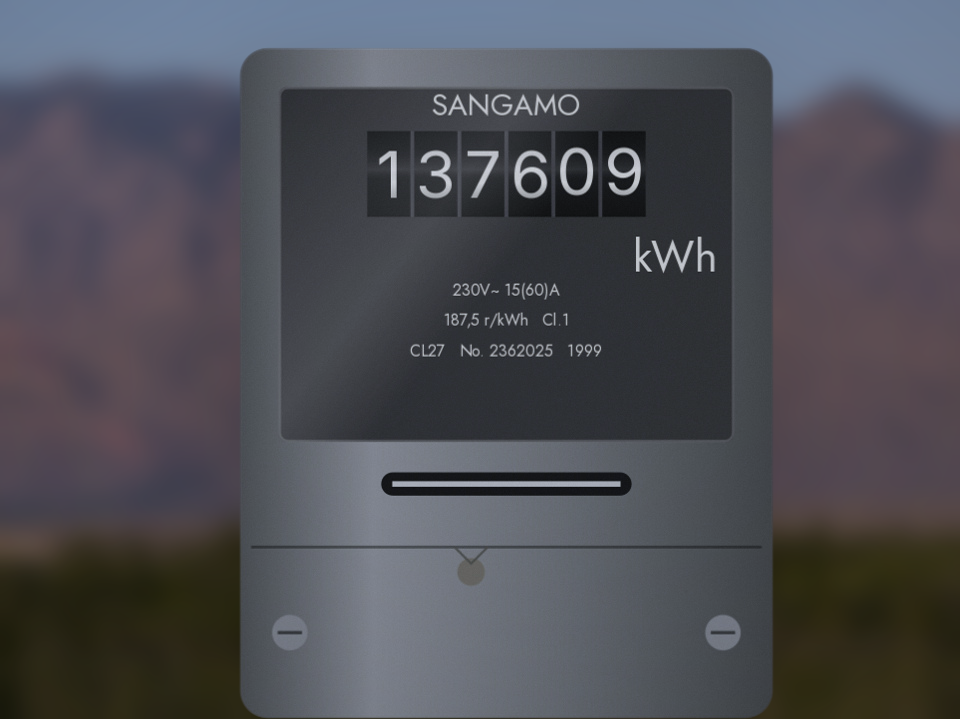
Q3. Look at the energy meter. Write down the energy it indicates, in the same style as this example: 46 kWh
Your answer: 137609 kWh
